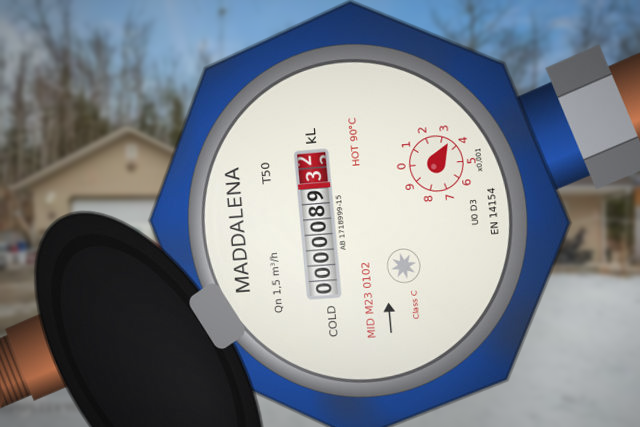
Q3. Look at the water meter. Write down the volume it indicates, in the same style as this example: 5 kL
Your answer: 89.323 kL
